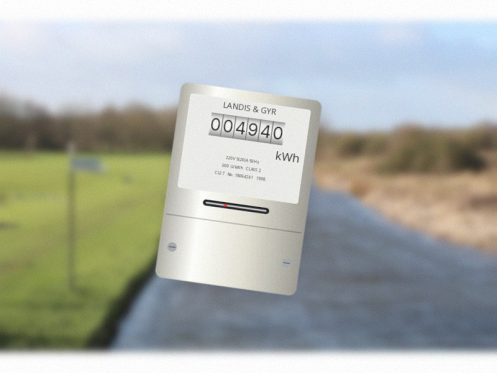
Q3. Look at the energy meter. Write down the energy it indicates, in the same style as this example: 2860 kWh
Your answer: 4940 kWh
